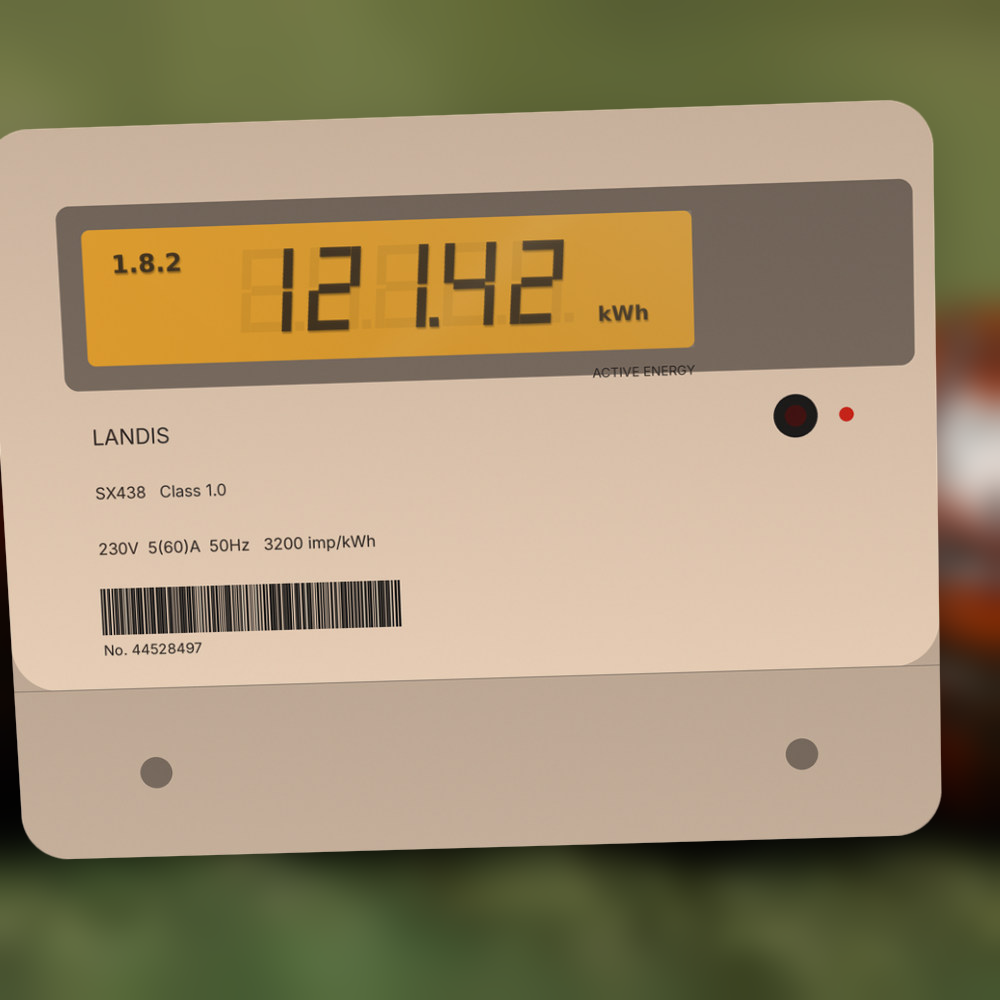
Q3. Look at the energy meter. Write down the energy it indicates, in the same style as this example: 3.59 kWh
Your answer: 121.42 kWh
